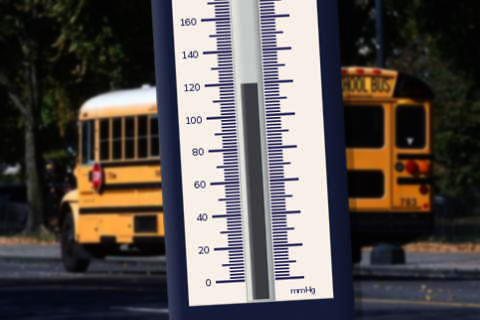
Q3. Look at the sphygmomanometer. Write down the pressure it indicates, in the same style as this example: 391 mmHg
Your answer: 120 mmHg
